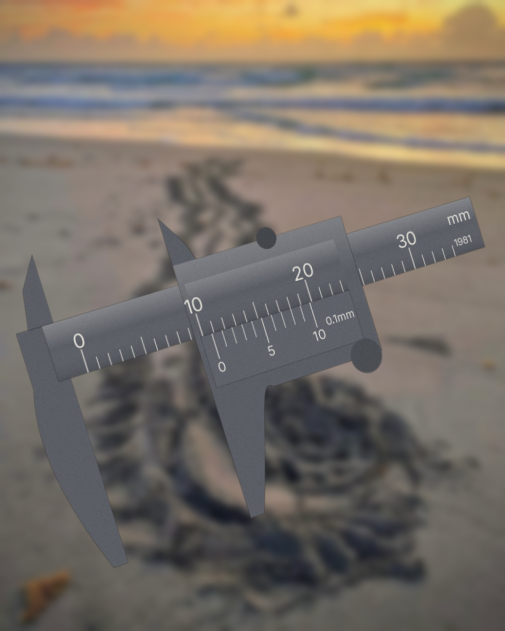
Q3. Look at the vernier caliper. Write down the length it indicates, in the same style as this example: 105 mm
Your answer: 10.8 mm
